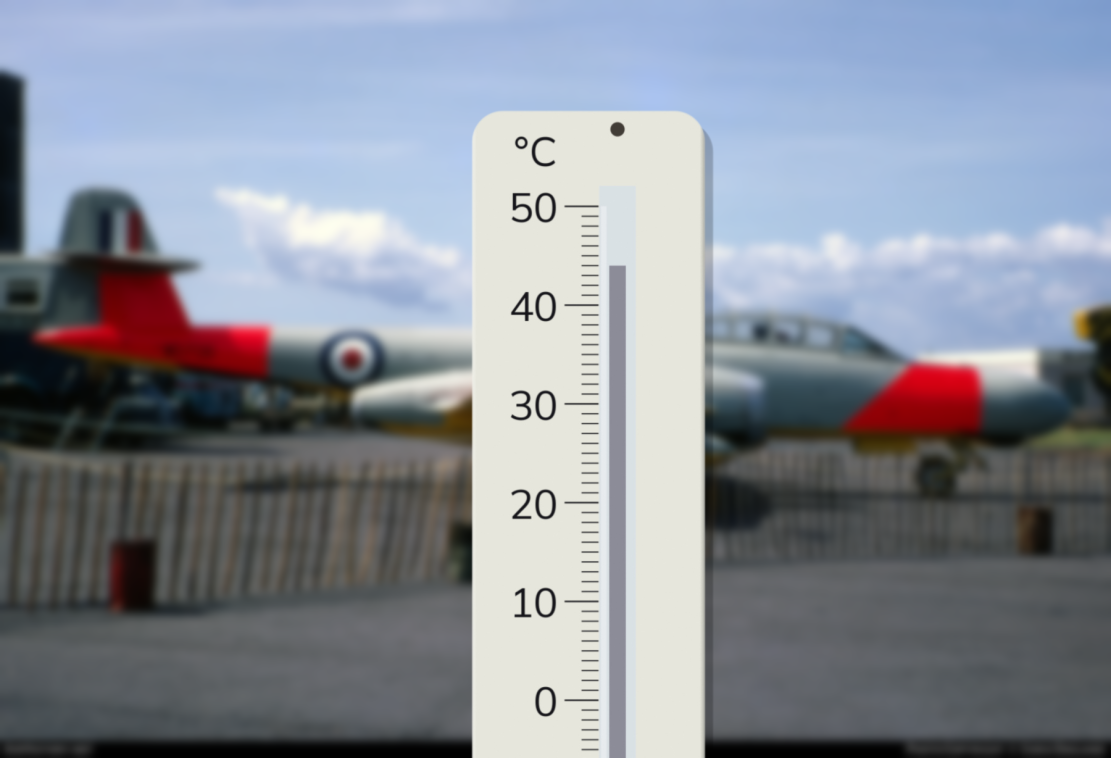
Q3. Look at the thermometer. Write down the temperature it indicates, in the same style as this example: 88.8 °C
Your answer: 44 °C
